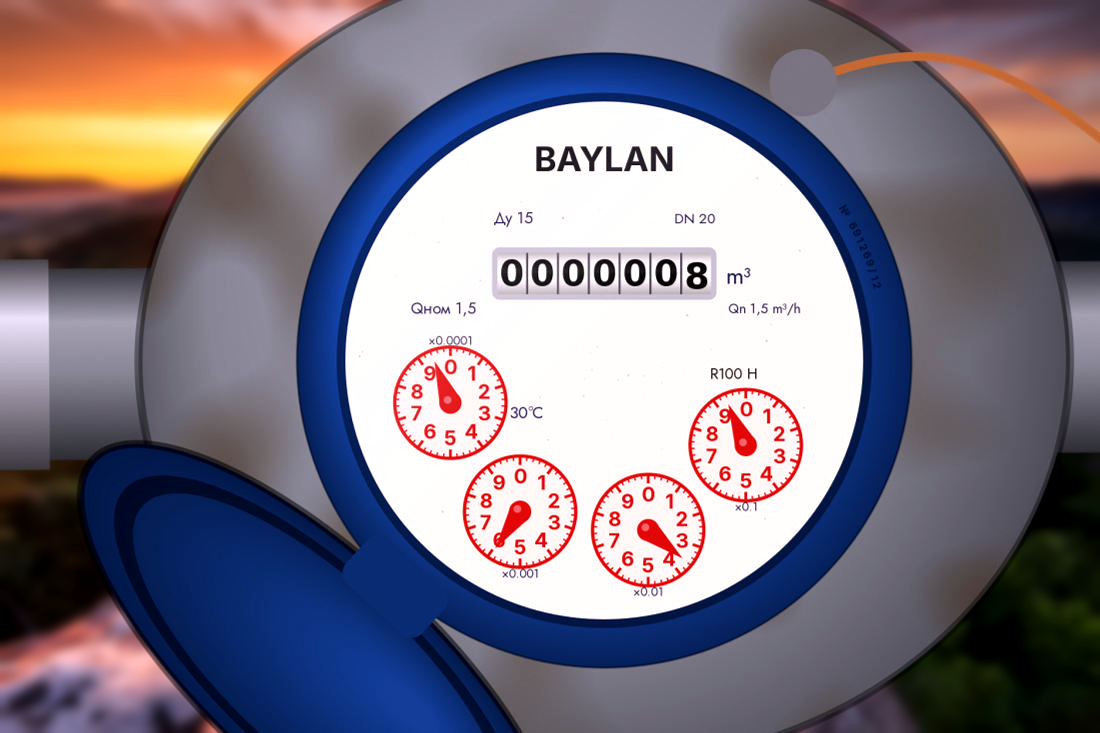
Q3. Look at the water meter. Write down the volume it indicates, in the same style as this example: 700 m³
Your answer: 7.9359 m³
